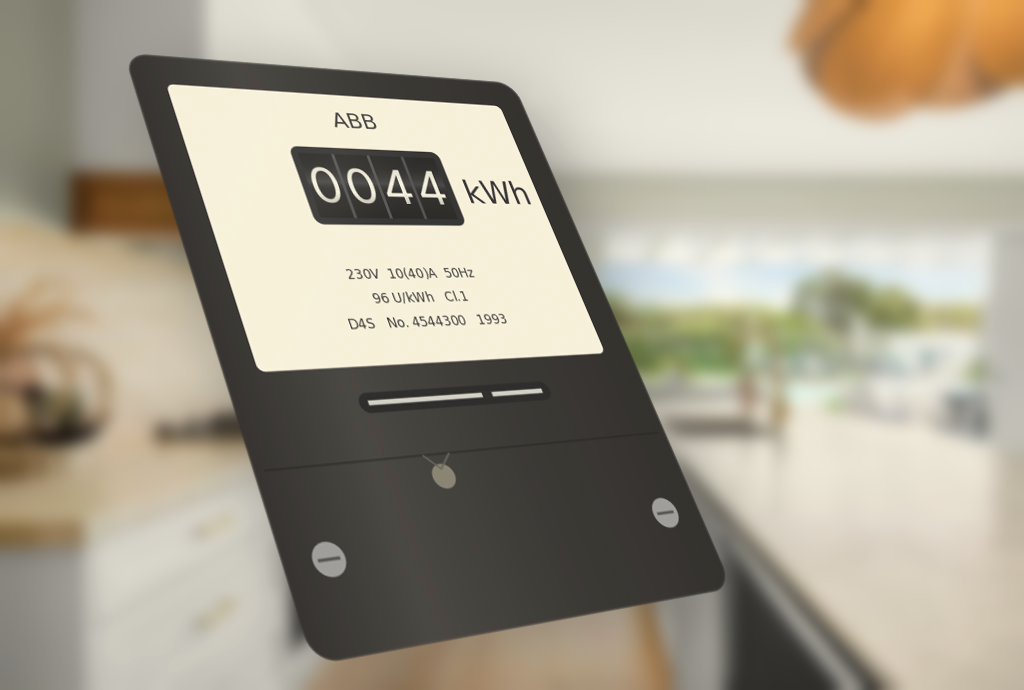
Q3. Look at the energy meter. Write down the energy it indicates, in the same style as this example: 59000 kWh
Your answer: 44 kWh
